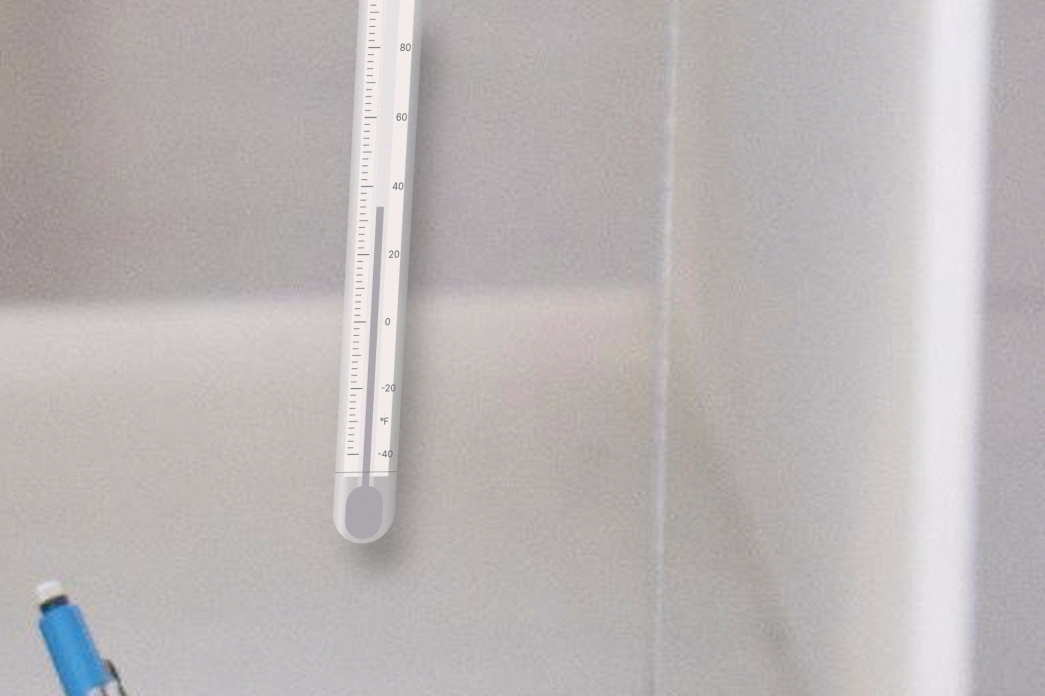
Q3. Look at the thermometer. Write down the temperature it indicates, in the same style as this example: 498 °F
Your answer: 34 °F
